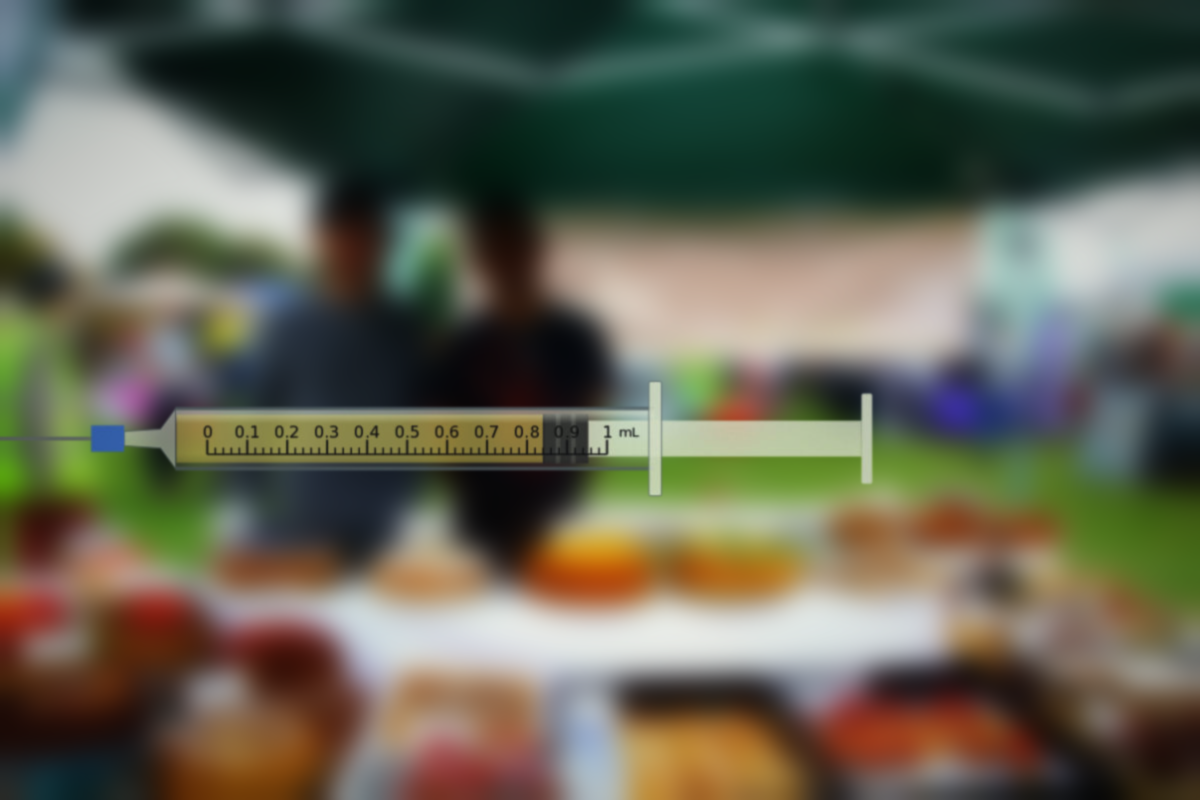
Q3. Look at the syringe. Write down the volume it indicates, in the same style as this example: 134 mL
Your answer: 0.84 mL
